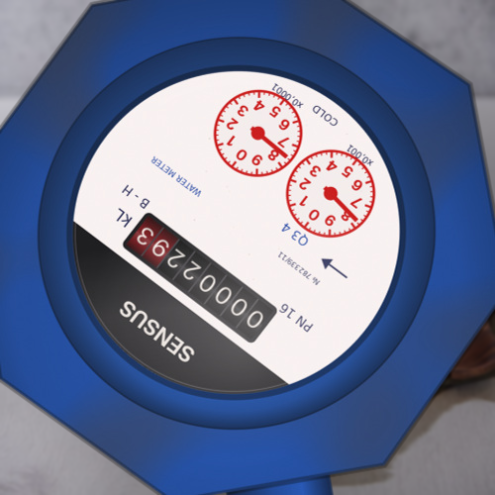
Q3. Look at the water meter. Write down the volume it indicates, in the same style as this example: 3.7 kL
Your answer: 22.9377 kL
